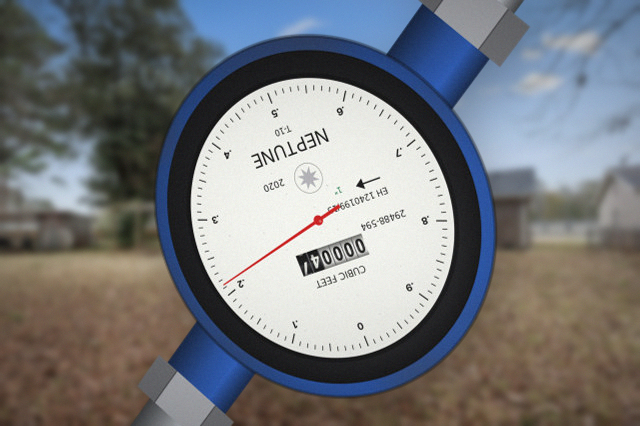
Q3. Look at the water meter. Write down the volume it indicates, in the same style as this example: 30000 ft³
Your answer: 47.21 ft³
